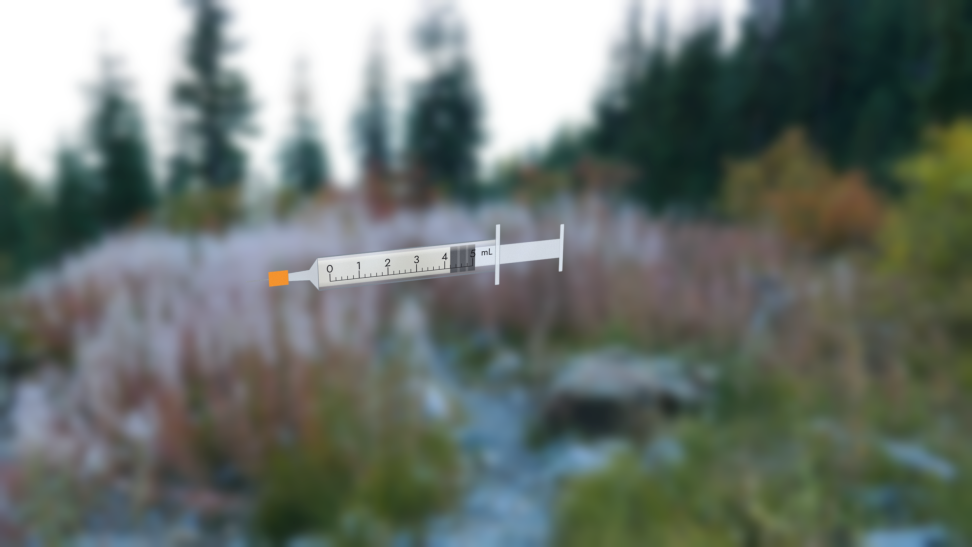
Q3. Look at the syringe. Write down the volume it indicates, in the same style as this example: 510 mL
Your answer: 4.2 mL
